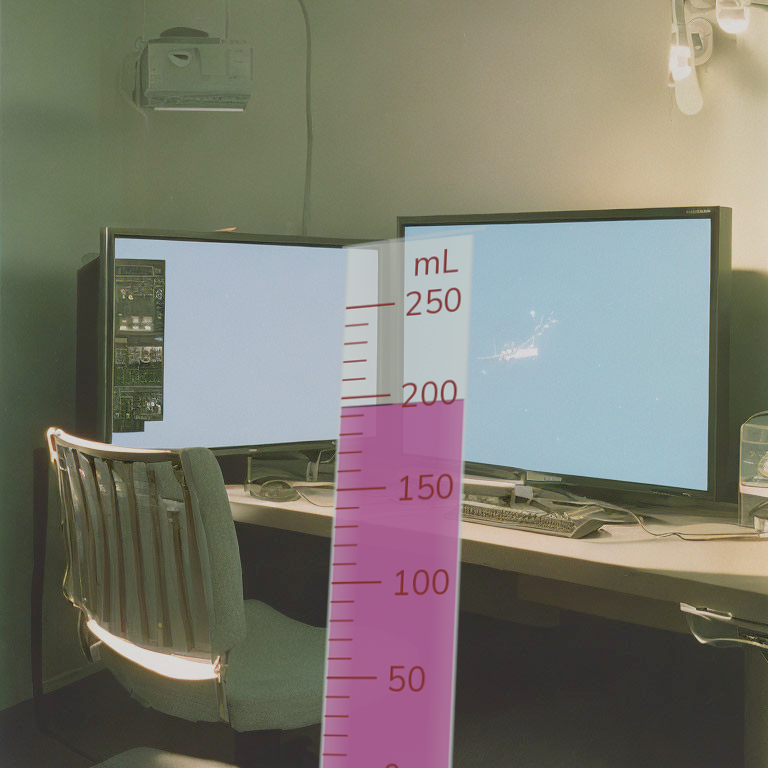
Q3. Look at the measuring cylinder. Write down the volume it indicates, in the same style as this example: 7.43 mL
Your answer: 195 mL
